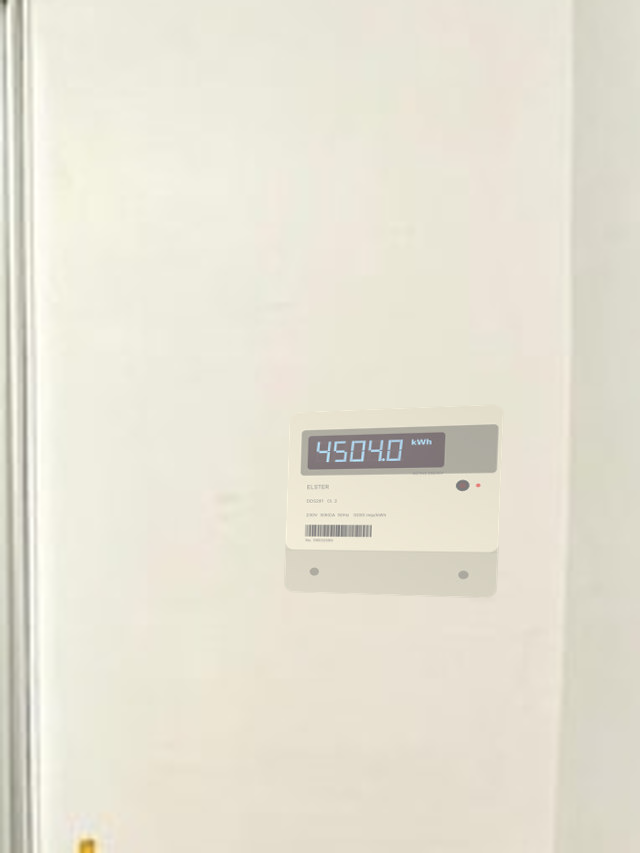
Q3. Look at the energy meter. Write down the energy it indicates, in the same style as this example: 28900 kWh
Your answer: 4504.0 kWh
